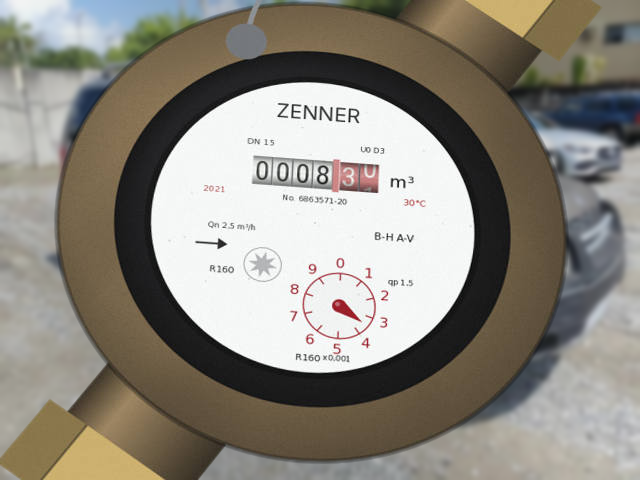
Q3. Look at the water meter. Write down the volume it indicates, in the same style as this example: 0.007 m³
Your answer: 8.303 m³
